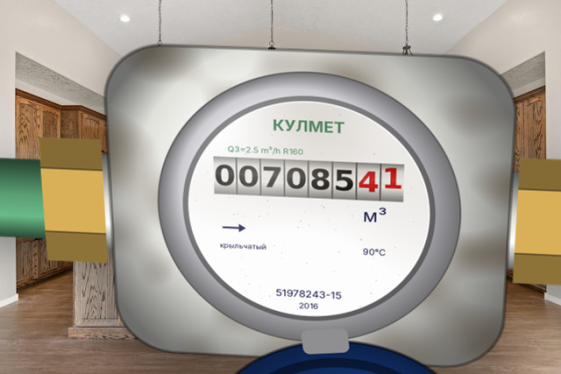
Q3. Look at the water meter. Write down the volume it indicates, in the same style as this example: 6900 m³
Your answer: 7085.41 m³
